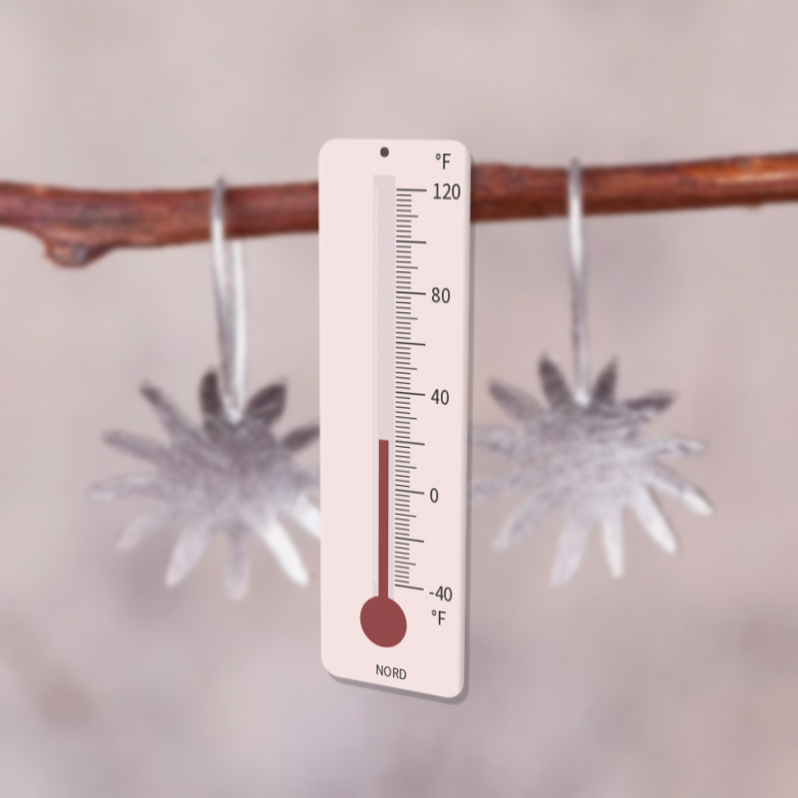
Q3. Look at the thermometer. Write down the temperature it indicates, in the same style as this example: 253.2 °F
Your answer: 20 °F
